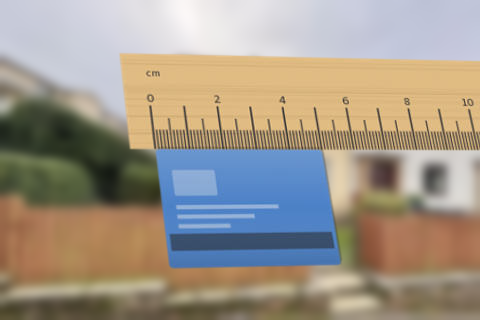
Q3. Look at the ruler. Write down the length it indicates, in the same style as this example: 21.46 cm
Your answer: 5 cm
